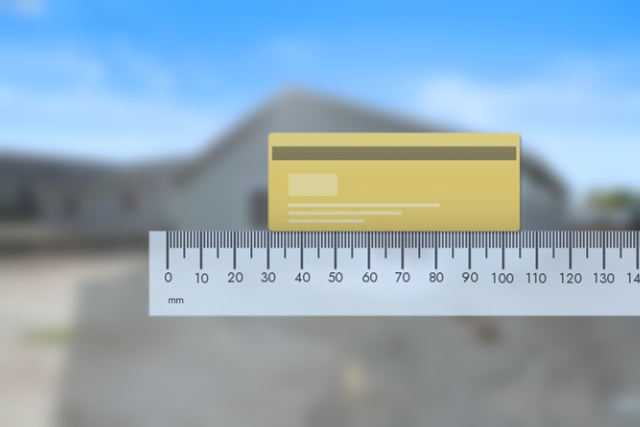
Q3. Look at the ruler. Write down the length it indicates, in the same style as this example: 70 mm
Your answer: 75 mm
